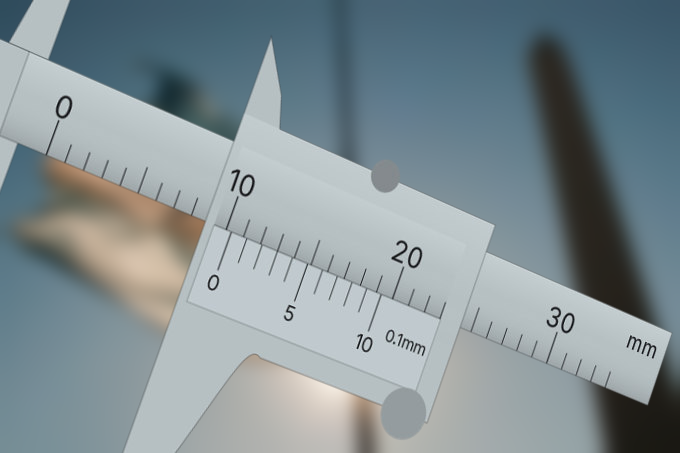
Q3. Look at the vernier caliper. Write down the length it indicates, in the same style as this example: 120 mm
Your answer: 10.3 mm
